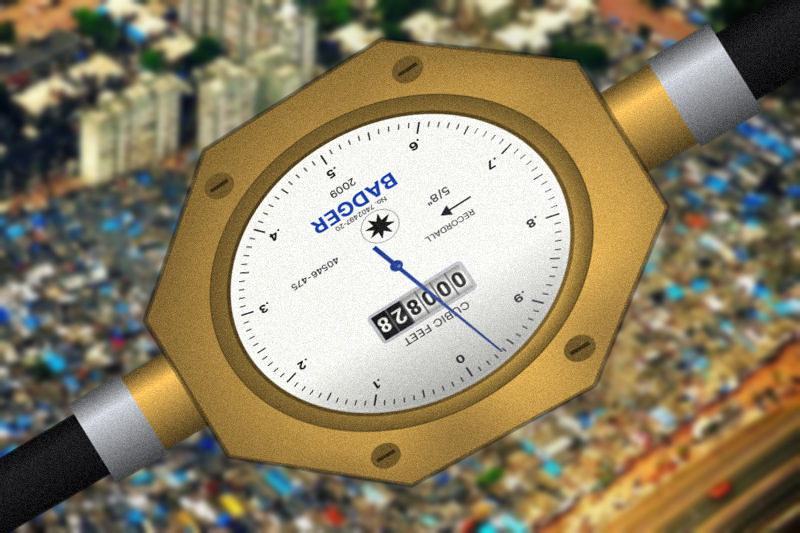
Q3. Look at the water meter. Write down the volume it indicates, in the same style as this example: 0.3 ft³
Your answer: 827.96 ft³
